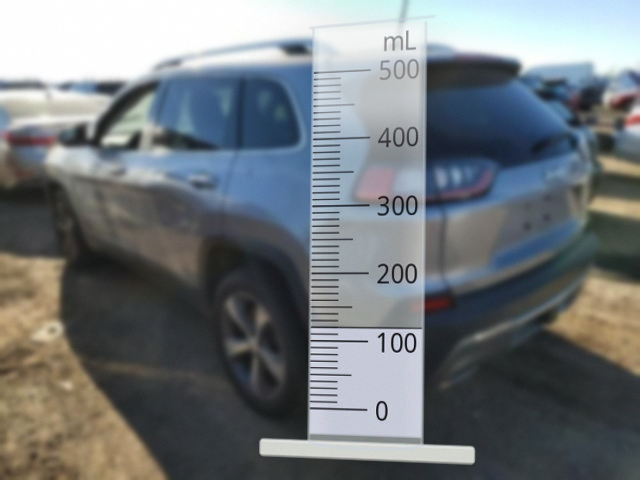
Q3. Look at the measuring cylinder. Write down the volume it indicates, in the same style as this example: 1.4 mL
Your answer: 120 mL
